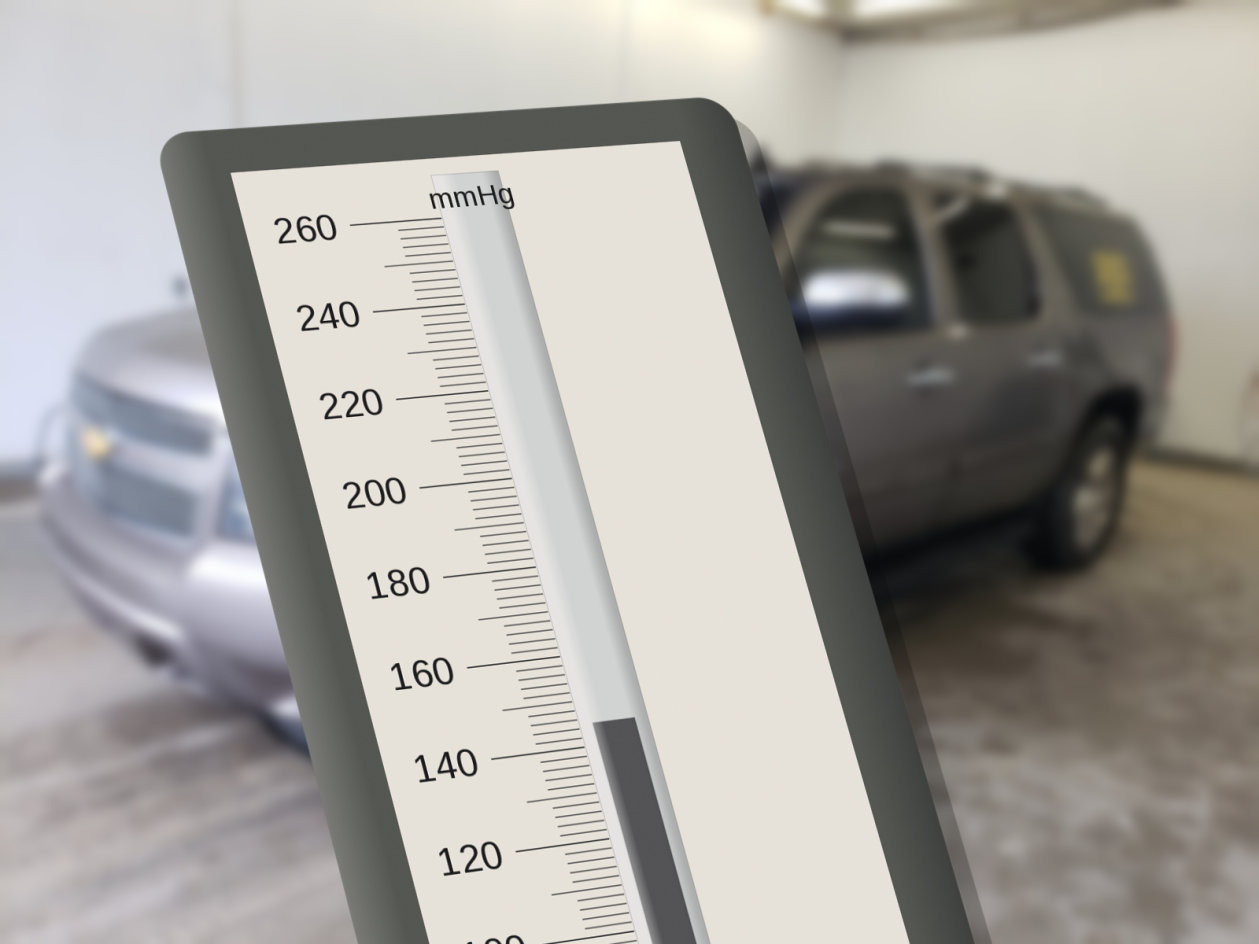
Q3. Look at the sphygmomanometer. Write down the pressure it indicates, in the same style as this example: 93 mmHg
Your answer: 145 mmHg
